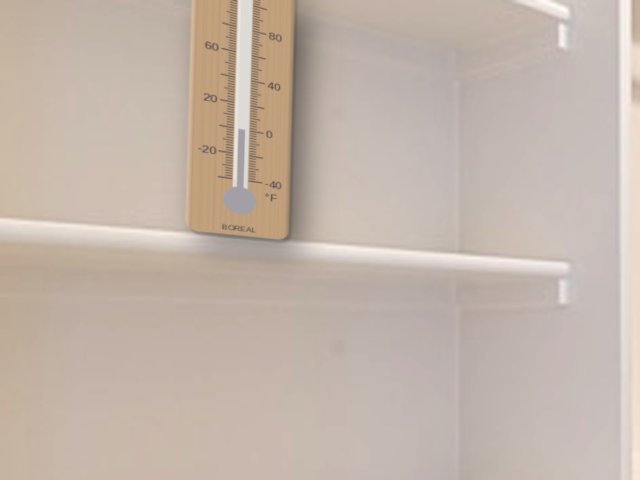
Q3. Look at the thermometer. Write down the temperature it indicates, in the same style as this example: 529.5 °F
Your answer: 0 °F
